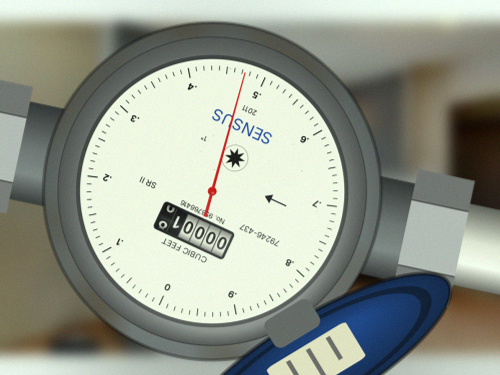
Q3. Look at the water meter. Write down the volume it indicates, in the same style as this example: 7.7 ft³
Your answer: 18.47 ft³
